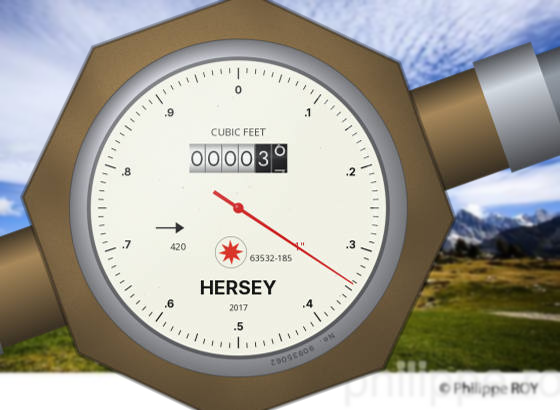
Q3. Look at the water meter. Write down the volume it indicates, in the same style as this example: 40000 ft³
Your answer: 36.34 ft³
